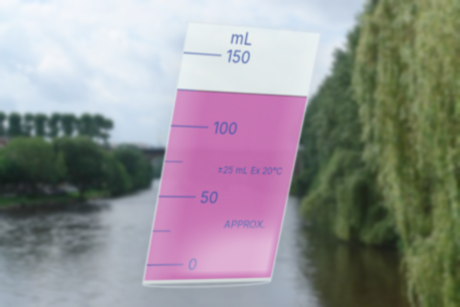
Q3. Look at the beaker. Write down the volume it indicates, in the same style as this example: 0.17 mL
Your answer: 125 mL
